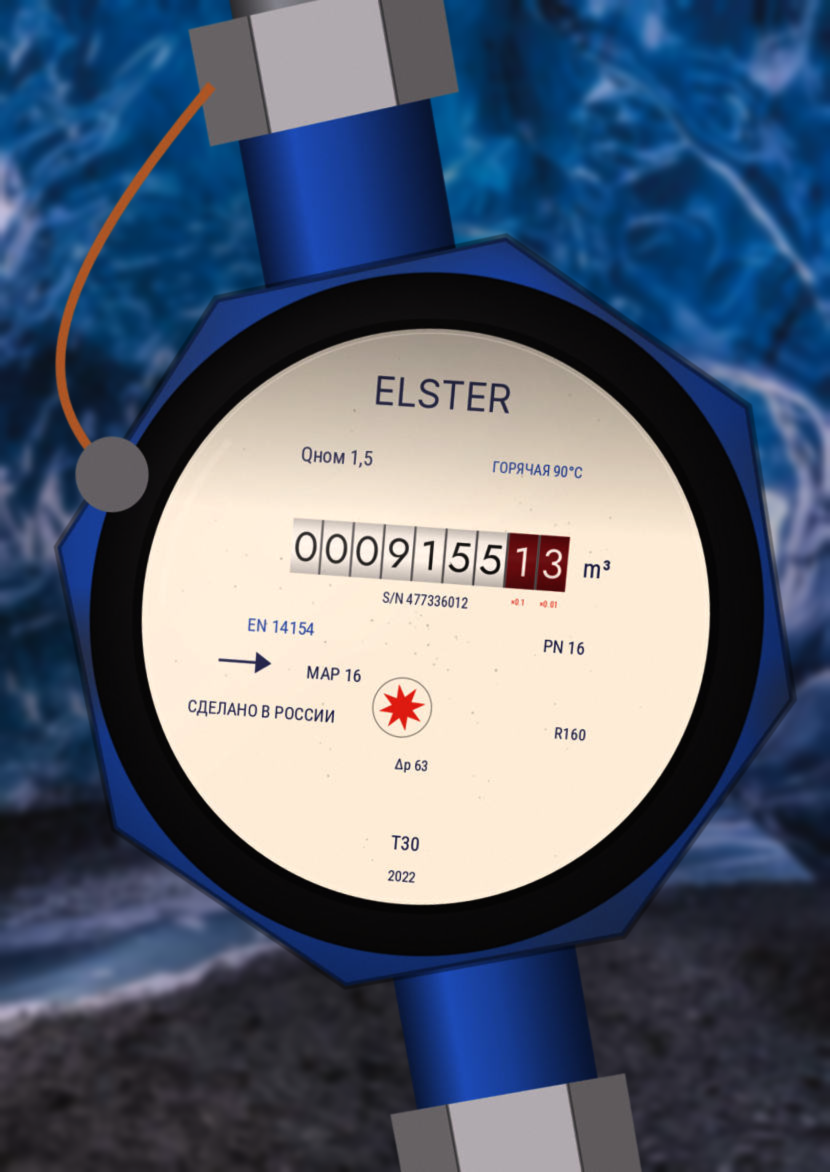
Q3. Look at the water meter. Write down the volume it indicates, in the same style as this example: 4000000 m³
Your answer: 9155.13 m³
